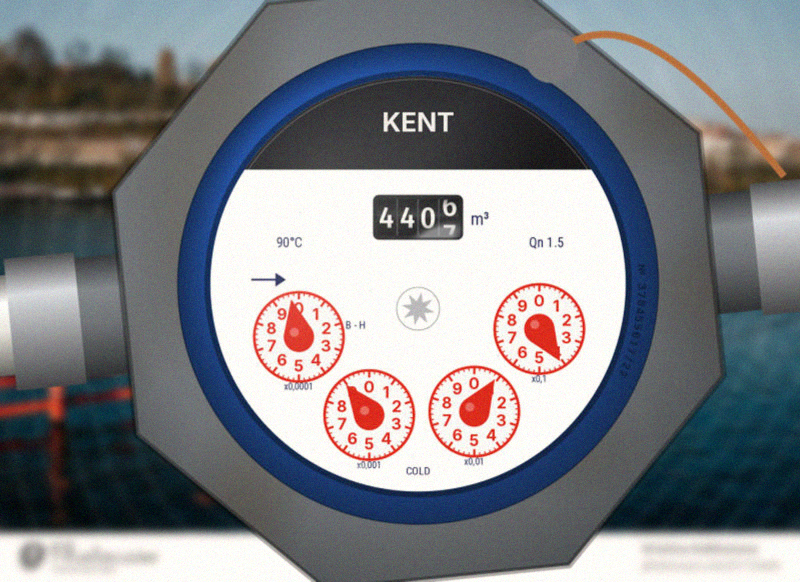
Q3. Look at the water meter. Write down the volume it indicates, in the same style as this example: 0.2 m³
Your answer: 4406.4089 m³
